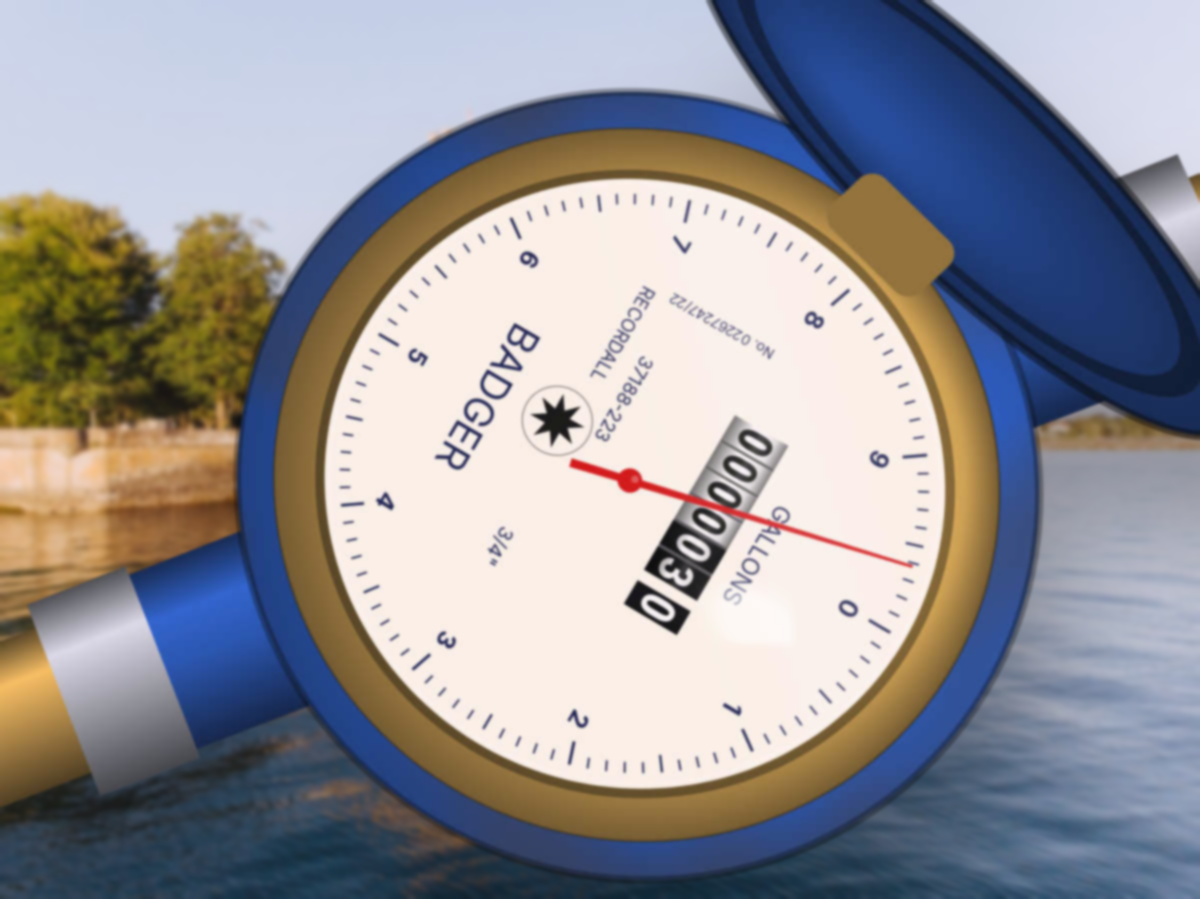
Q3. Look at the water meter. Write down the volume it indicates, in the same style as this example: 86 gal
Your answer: 29.6 gal
